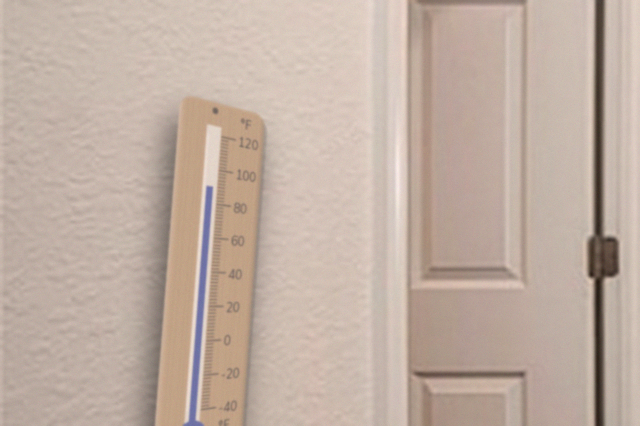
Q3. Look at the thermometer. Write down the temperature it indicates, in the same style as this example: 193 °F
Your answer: 90 °F
